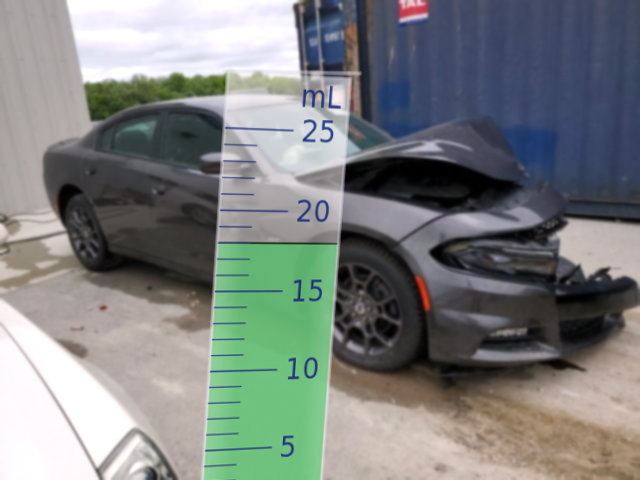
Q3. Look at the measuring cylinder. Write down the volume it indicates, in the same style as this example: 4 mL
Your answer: 18 mL
